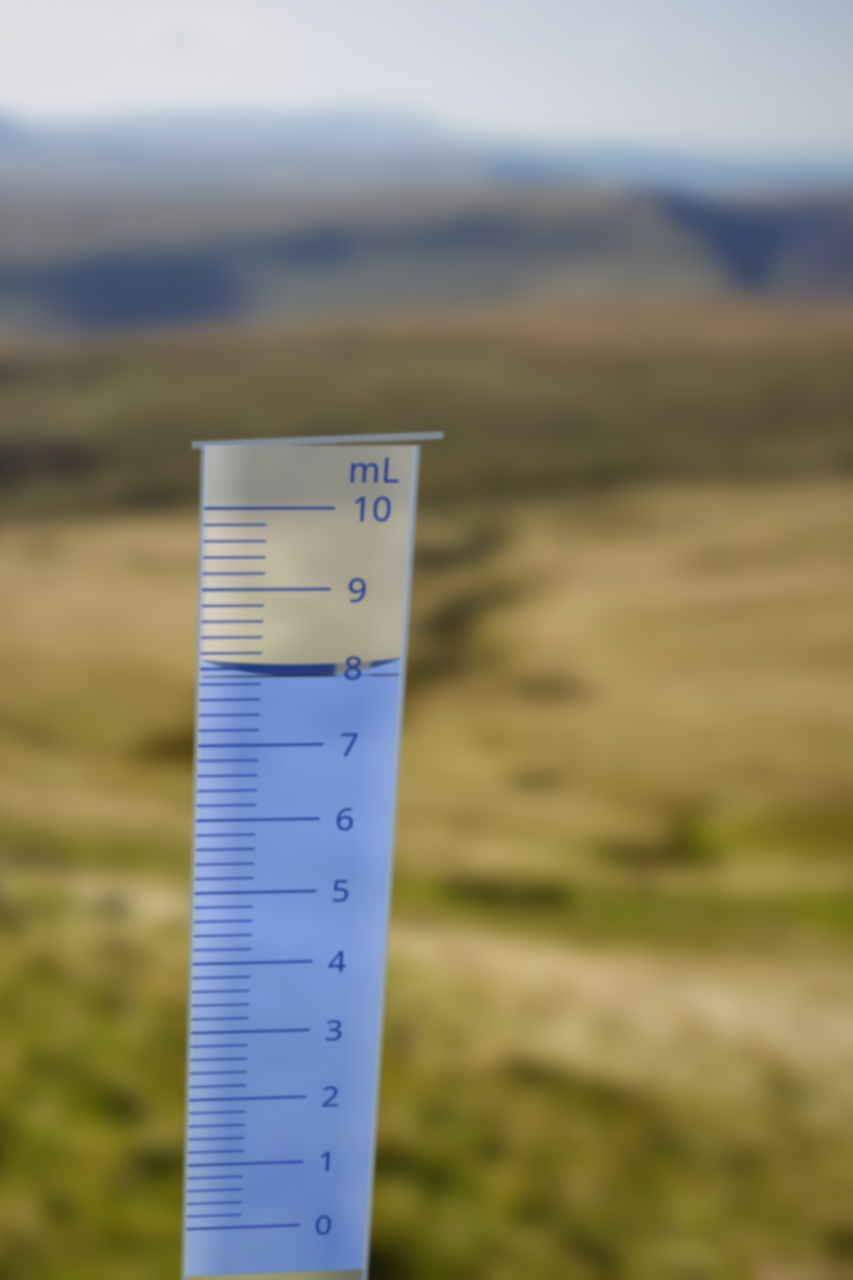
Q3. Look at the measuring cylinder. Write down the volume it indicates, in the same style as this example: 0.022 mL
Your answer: 7.9 mL
